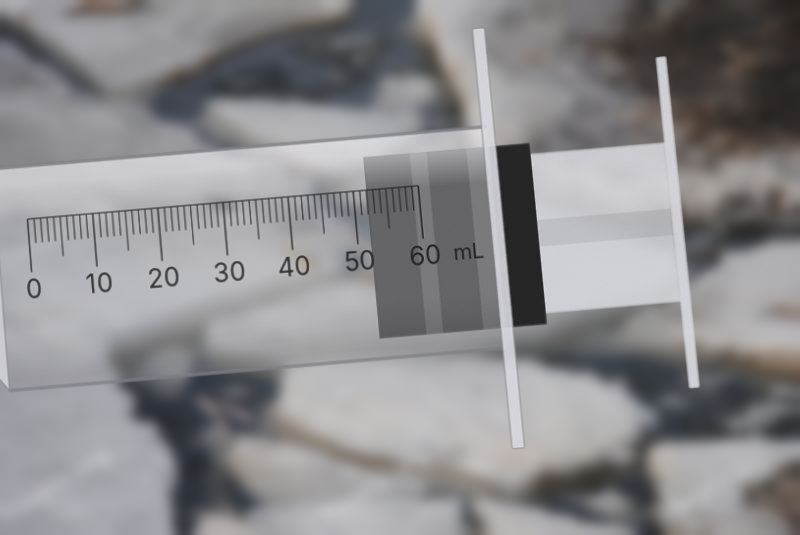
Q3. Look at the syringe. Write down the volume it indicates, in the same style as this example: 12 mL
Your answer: 52 mL
